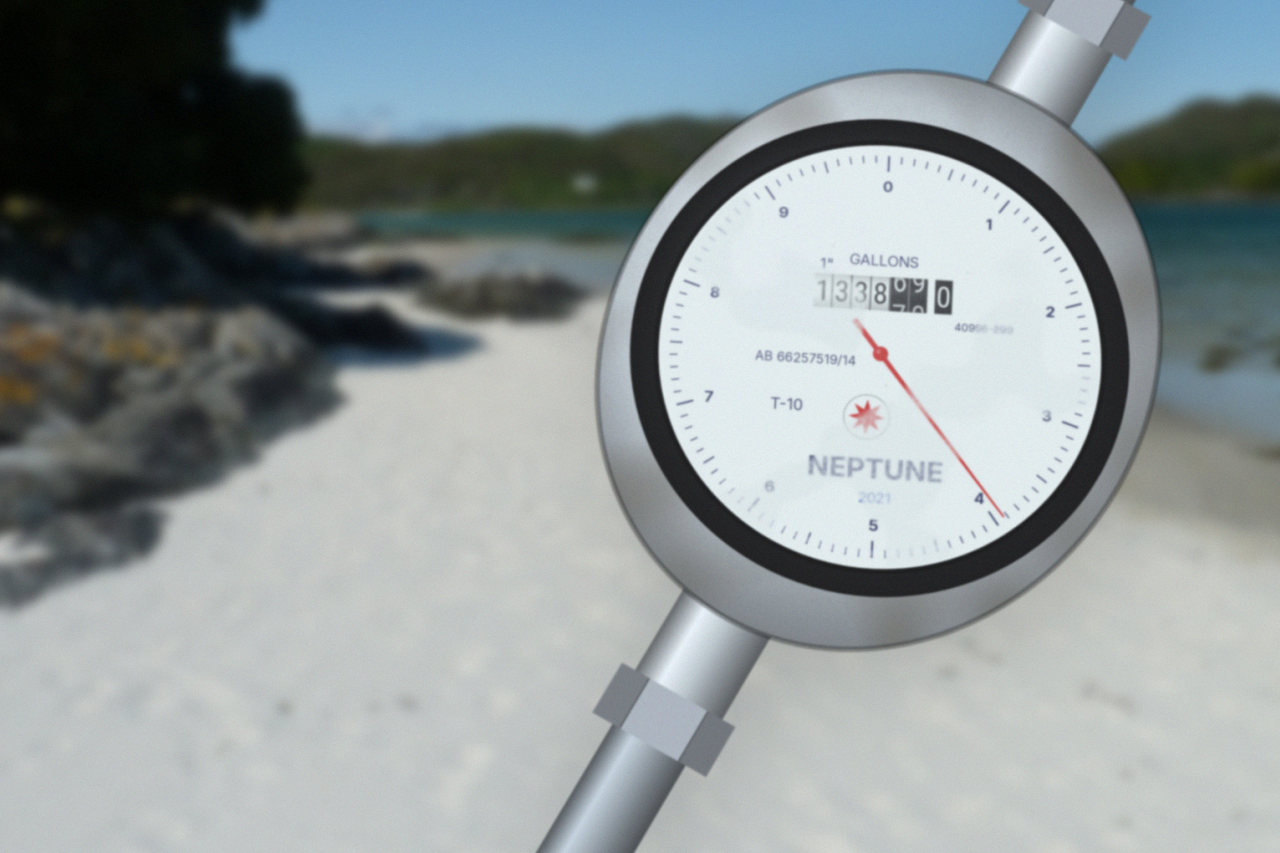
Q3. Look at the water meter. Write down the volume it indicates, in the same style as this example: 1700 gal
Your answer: 1338693.9 gal
